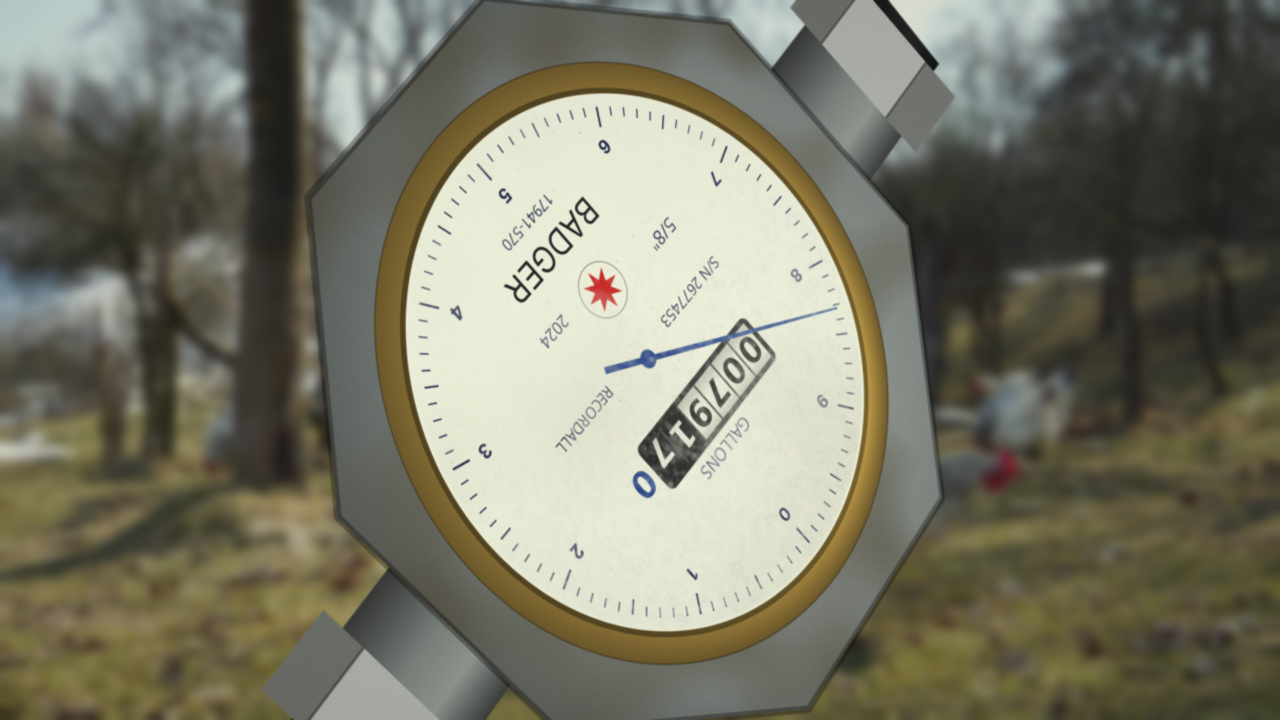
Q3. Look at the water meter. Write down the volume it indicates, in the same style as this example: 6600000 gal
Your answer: 79168.3 gal
